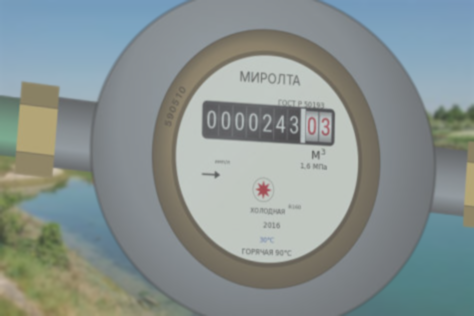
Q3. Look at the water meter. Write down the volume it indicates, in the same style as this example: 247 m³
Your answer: 243.03 m³
